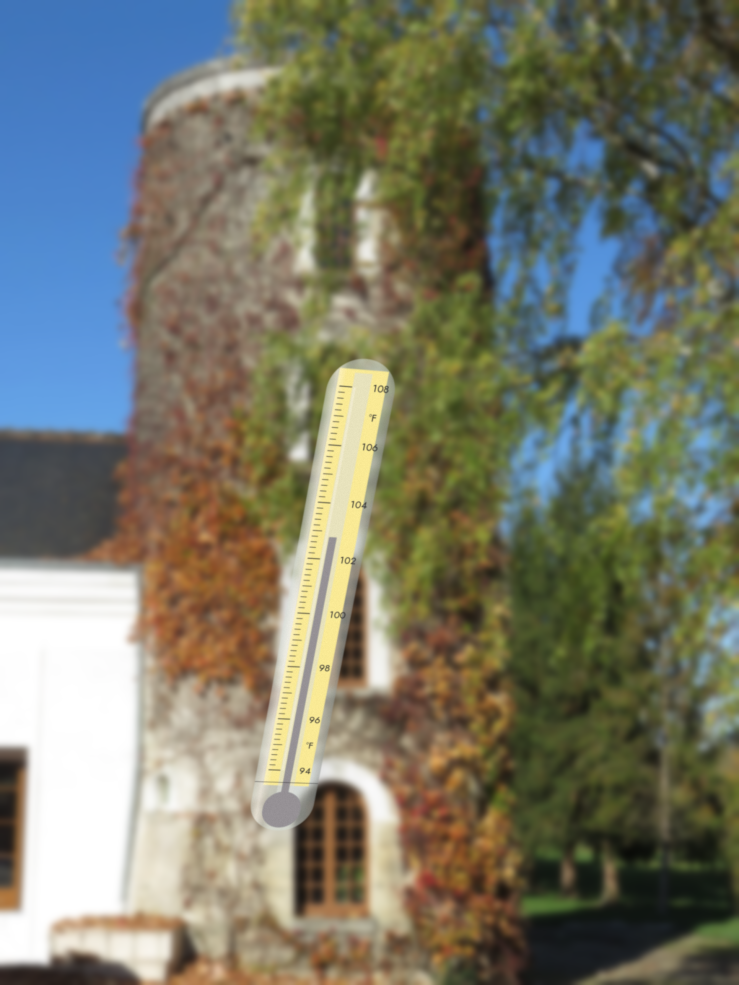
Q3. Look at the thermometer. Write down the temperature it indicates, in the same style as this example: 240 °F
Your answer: 102.8 °F
